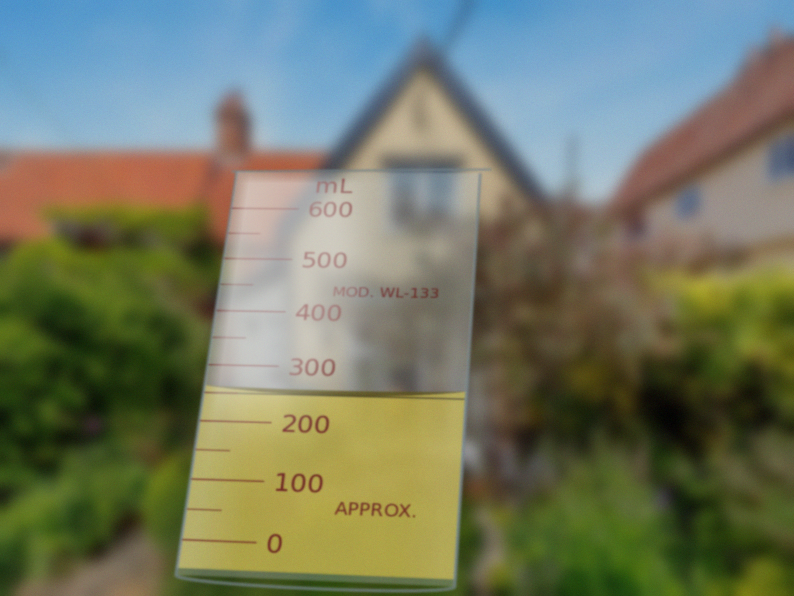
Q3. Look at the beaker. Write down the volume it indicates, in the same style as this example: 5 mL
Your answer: 250 mL
